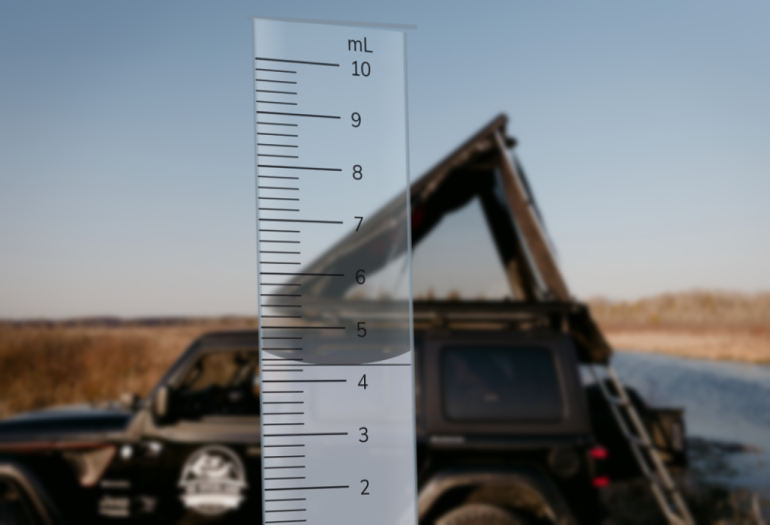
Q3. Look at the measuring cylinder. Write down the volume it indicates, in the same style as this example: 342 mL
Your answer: 4.3 mL
